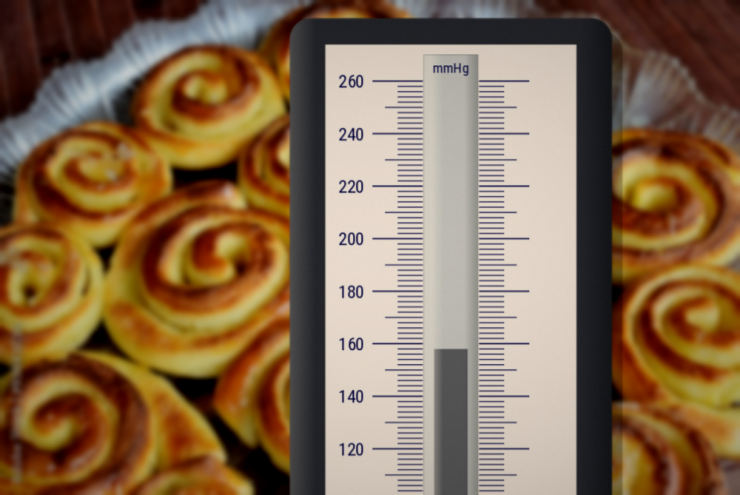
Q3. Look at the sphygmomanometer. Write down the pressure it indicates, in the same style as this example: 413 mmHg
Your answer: 158 mmHg
